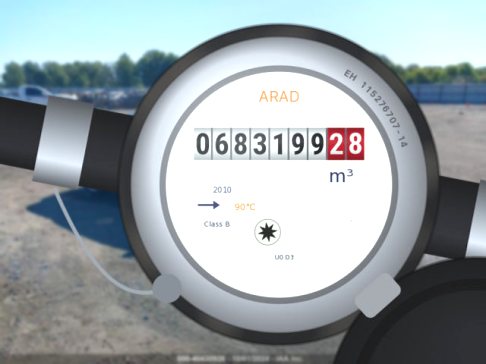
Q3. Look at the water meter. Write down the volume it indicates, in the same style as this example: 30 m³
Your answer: 683199.28 m³
